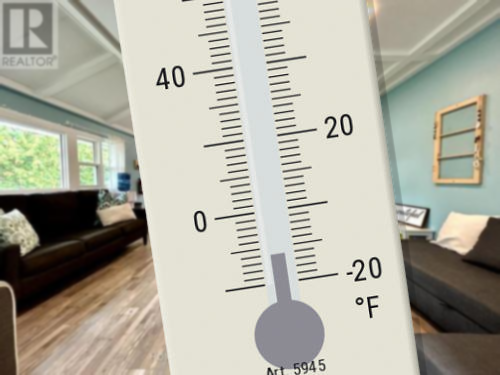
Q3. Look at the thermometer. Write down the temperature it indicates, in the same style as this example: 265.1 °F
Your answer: -12 °F
